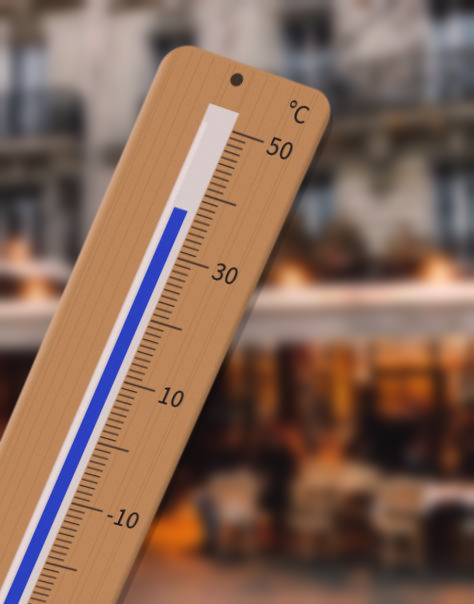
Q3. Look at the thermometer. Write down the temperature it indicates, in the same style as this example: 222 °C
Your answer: 37 °C
